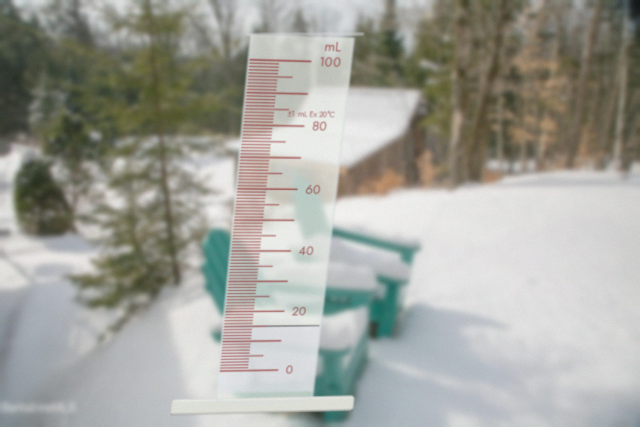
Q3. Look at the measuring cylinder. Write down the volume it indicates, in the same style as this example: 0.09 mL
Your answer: 15 mL
